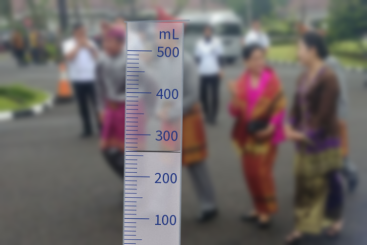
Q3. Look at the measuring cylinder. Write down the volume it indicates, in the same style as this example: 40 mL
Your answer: 260 mL
